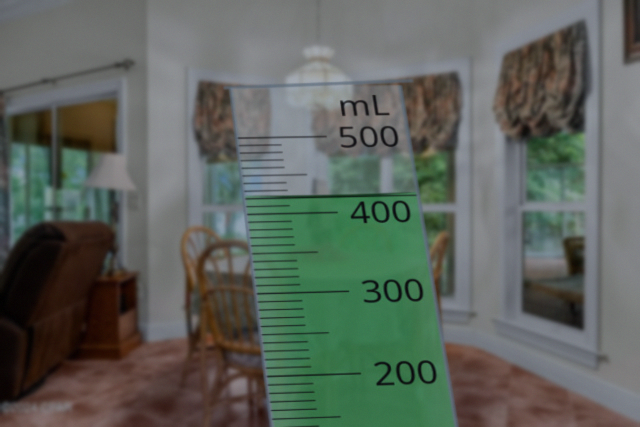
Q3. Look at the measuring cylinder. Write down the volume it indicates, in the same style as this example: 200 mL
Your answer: 420 mL
